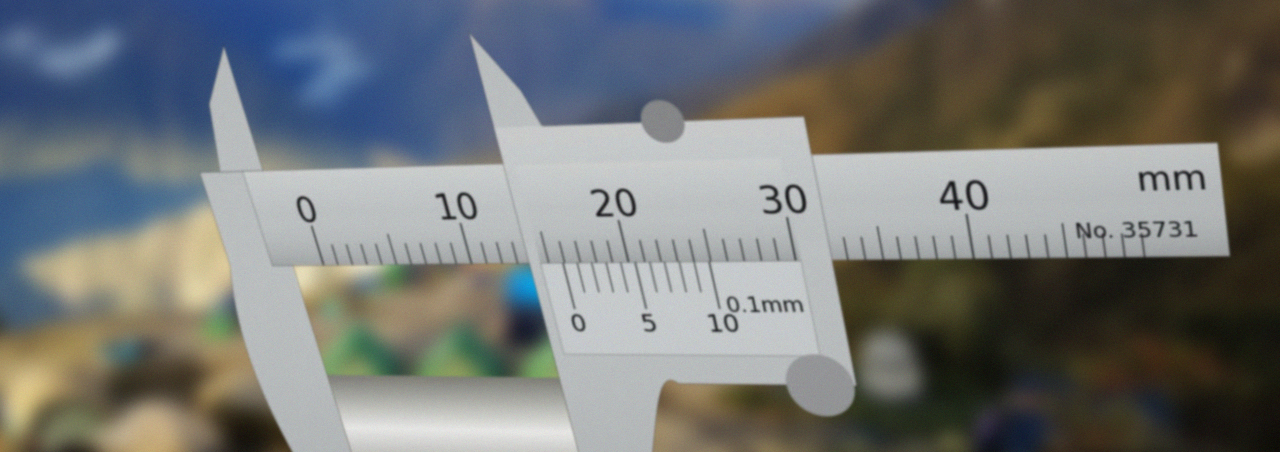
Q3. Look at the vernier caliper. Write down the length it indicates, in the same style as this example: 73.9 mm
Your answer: 15.9 mm
